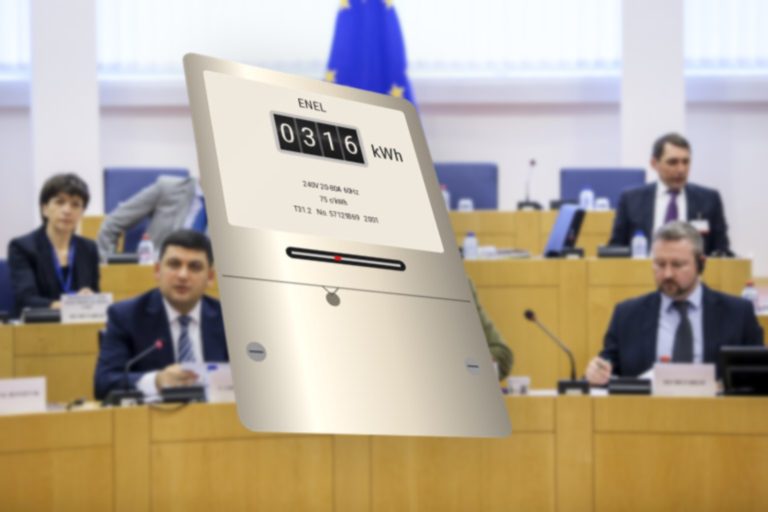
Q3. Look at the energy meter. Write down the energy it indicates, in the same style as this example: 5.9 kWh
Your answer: 316 kWh
